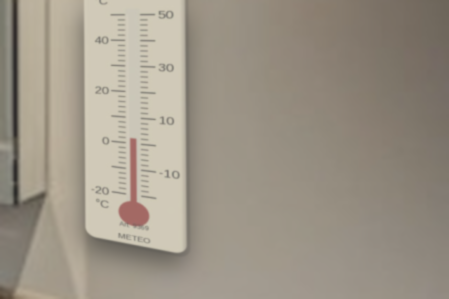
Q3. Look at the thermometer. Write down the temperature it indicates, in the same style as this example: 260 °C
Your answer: 2 °C
